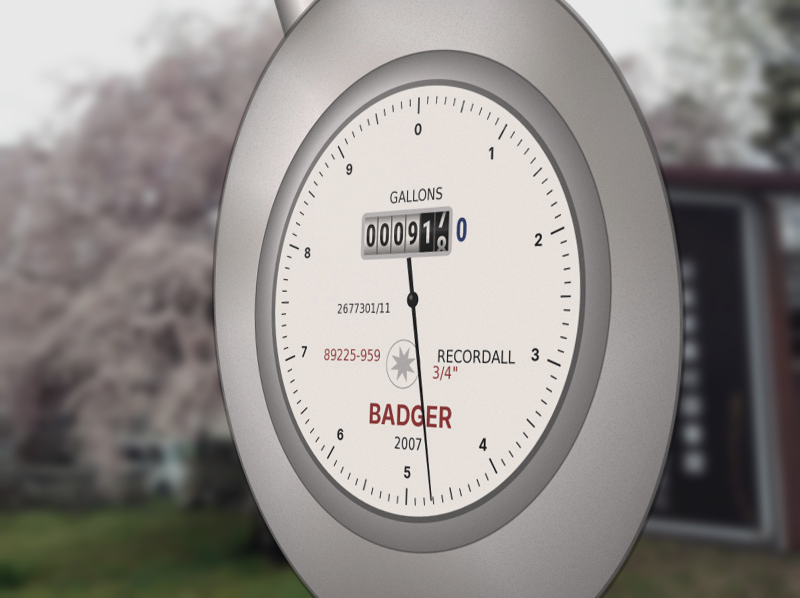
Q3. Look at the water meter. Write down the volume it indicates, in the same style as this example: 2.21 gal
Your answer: 9174.7 gal
